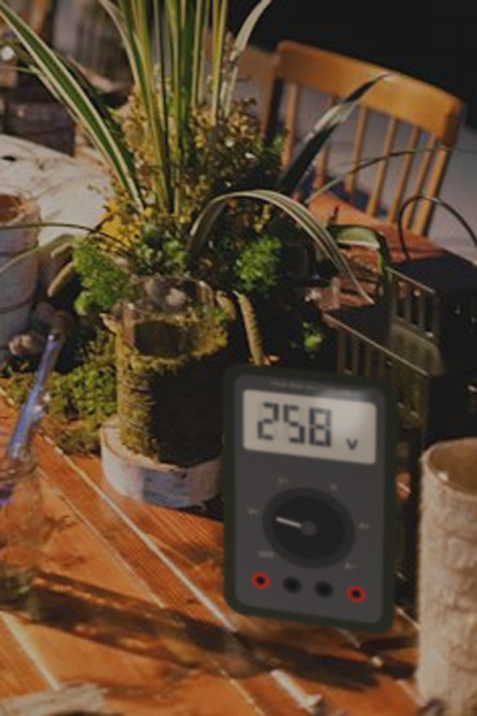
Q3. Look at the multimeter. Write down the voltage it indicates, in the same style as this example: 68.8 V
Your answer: 258 V
